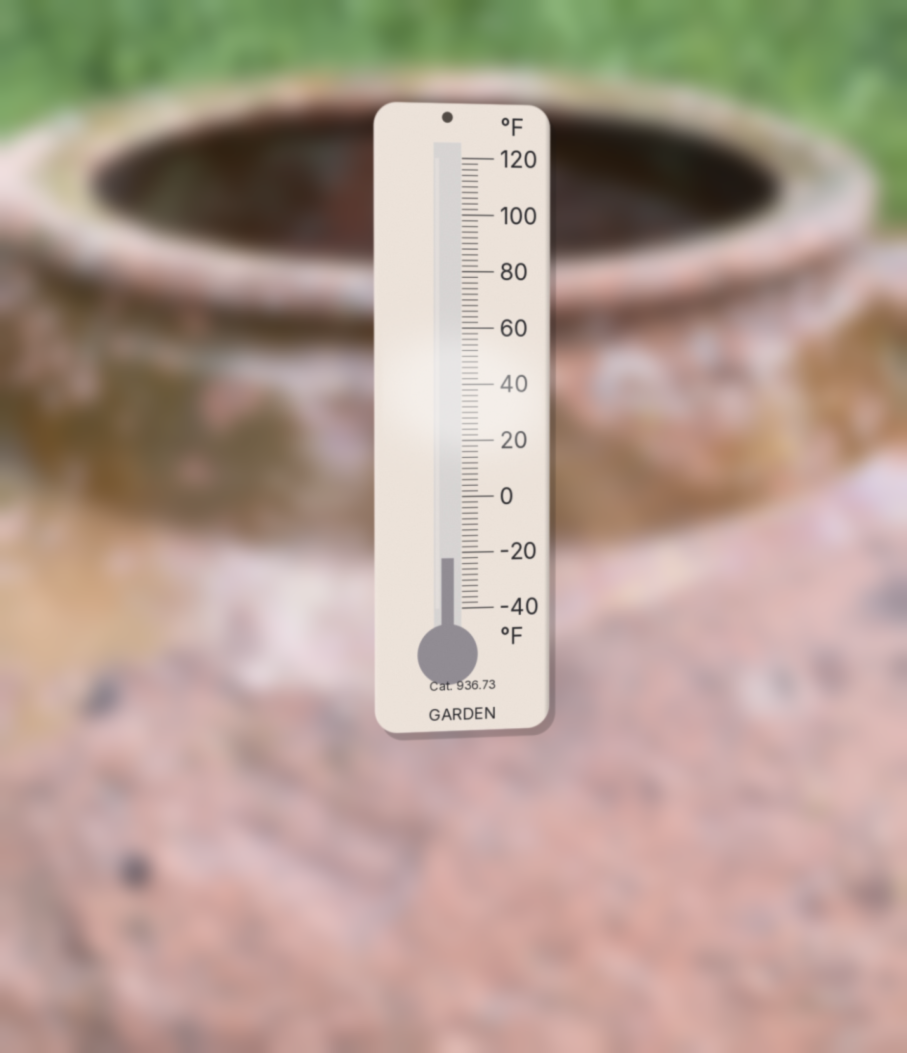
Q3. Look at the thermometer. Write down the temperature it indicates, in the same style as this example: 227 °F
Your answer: -22 °F
